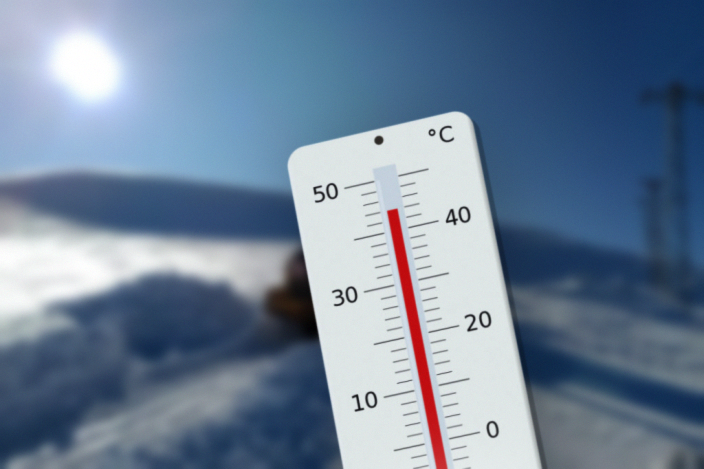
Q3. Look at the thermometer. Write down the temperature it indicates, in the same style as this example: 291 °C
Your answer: 44 °C
